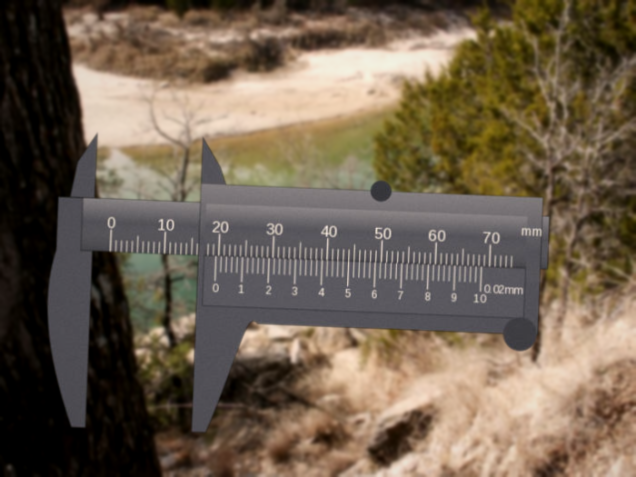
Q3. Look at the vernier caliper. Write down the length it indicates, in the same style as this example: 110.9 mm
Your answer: 19.5 mm
